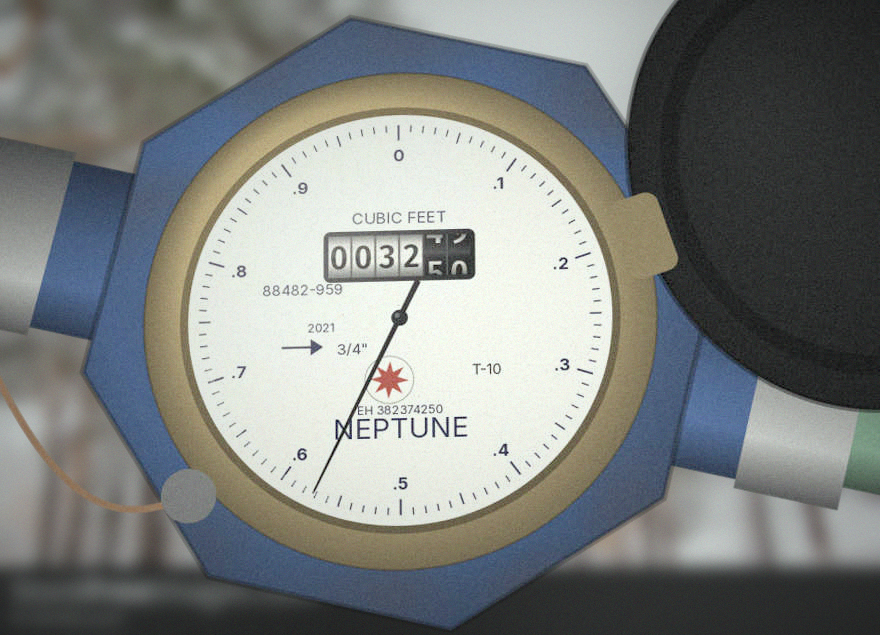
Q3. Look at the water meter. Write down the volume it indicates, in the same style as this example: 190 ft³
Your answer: 3249.57 ft³
